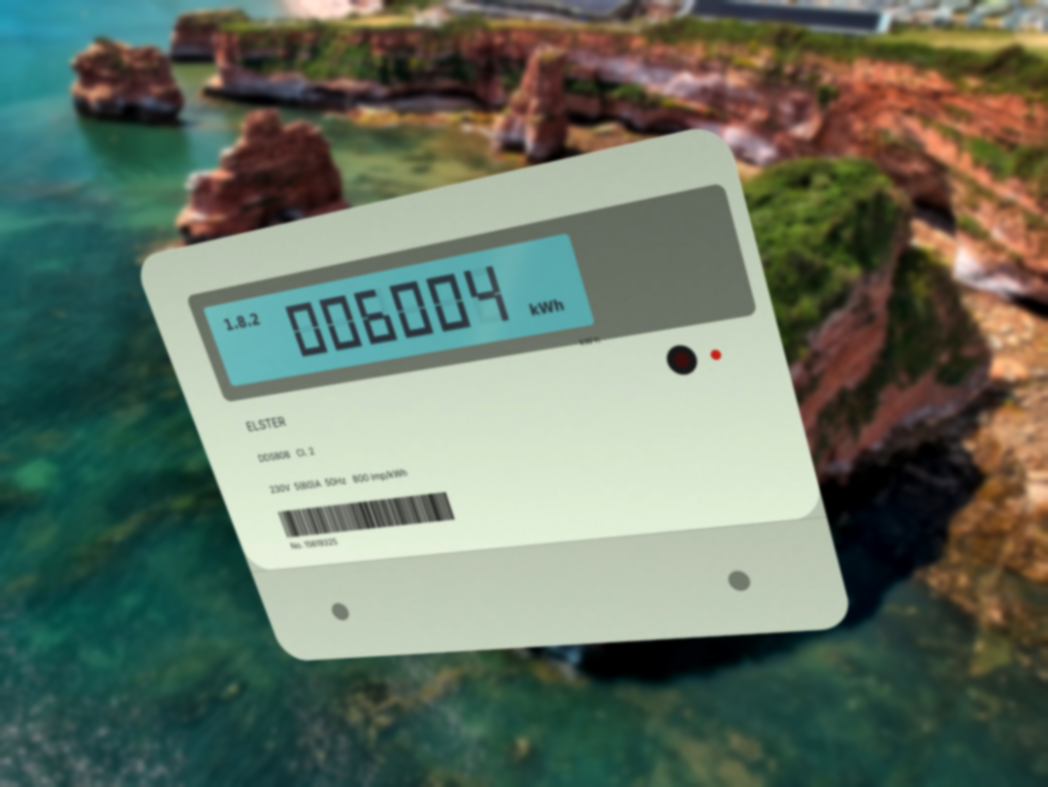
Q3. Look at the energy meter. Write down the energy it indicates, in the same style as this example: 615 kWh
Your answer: 6004 kWh
